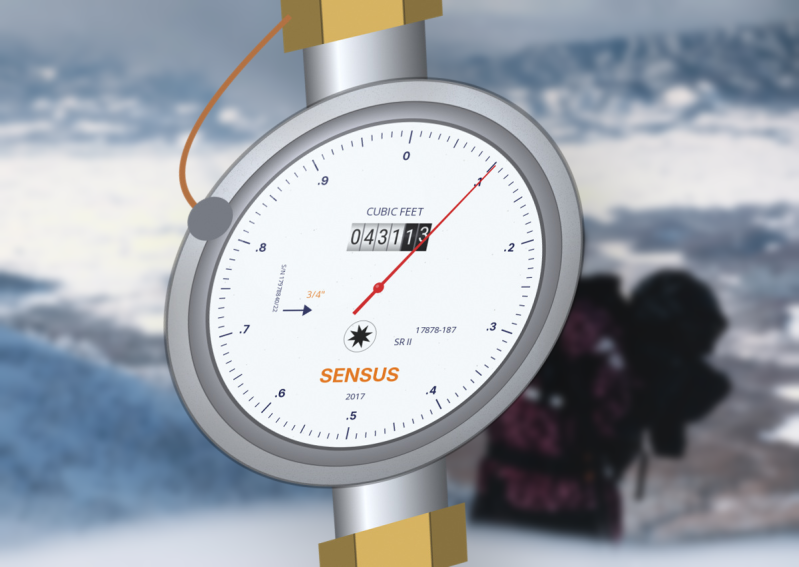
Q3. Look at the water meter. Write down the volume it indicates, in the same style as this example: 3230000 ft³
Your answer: 43113.10 ft³
